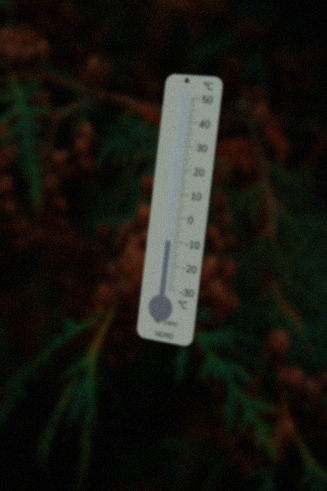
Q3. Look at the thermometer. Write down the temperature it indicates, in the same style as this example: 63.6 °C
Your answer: -10 °C
